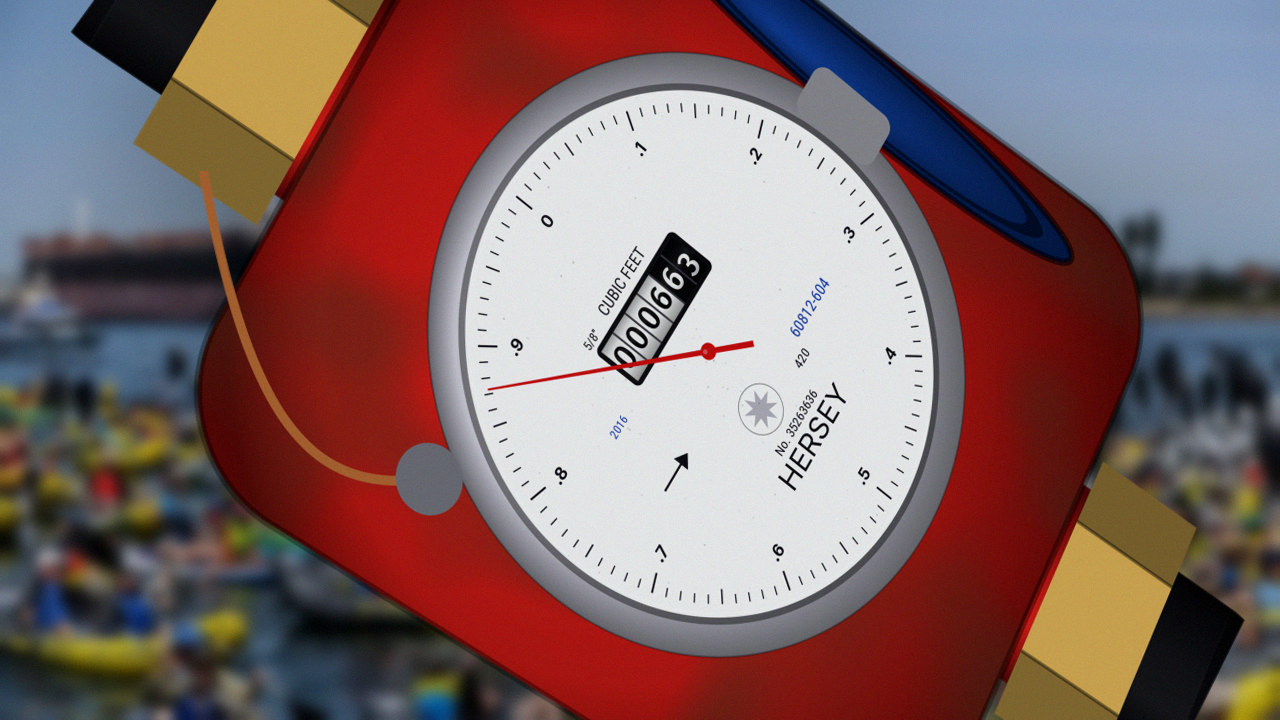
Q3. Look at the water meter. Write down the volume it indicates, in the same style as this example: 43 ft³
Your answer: 662.87 ft³
